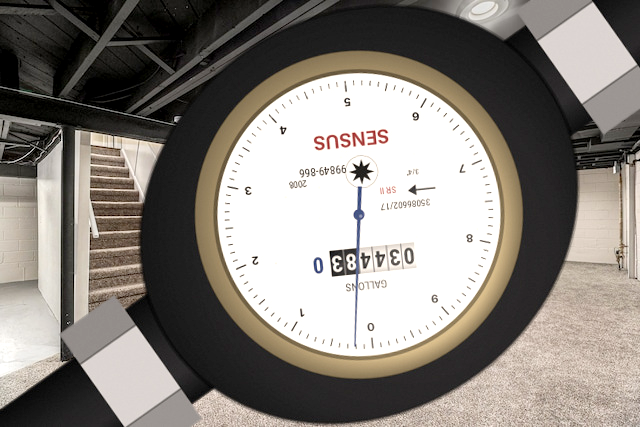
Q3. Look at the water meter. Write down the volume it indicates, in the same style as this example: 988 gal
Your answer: 344830.2 gal
